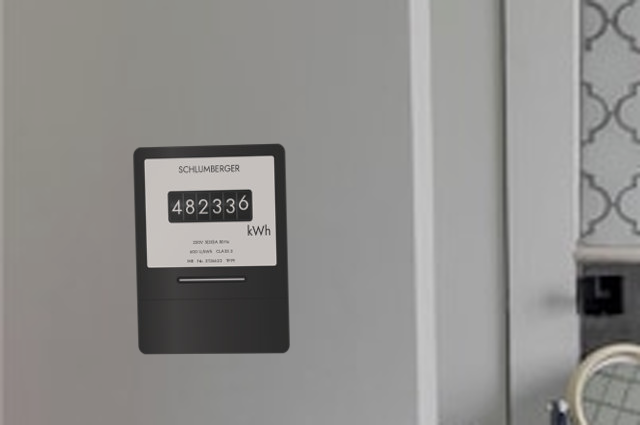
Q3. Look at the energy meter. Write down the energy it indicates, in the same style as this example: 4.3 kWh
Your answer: 482336 kWh
